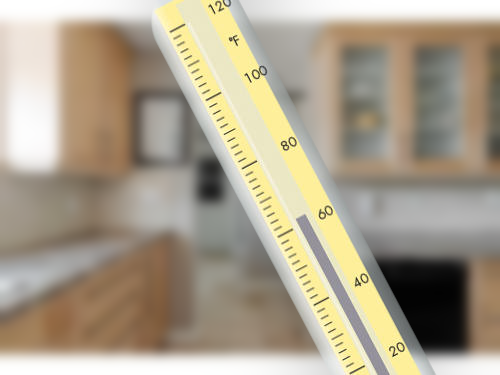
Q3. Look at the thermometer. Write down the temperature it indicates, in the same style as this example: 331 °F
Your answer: 62 °F
